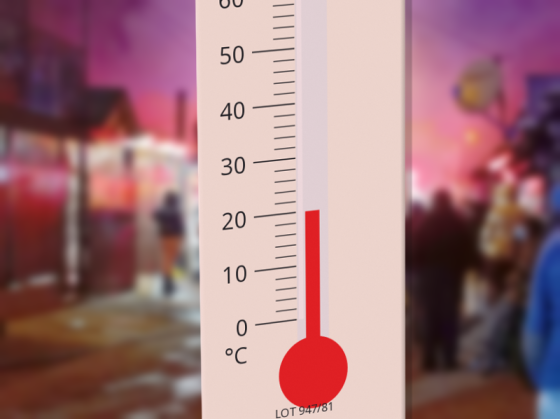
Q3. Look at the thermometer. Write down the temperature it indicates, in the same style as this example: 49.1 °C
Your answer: 20 °C
